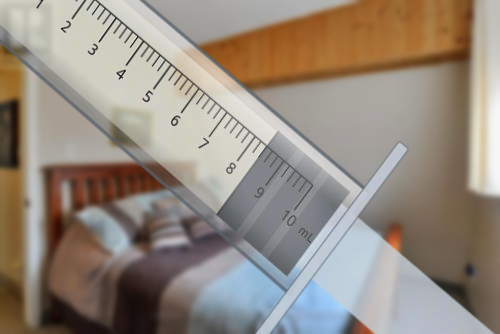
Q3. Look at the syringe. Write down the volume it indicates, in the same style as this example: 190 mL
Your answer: 8.4 mL
